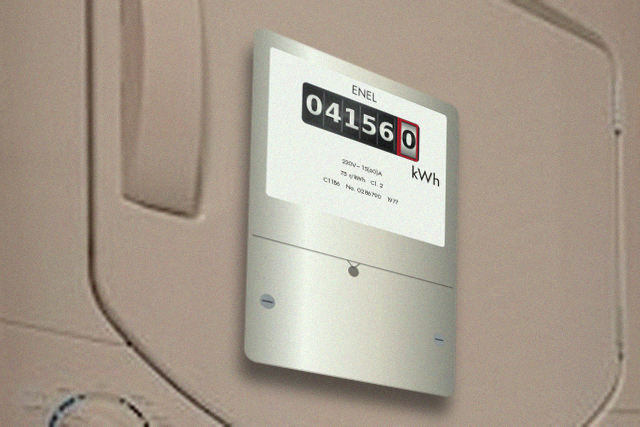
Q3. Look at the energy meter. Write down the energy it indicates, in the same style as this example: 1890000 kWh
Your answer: 4156.0 kWh
